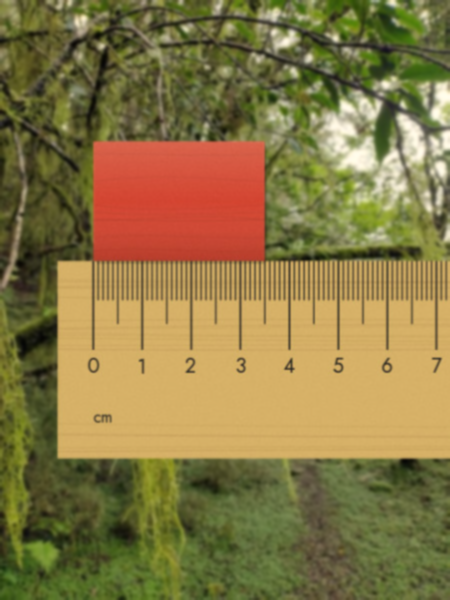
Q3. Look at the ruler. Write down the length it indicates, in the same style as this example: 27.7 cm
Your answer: 3.5 cm
